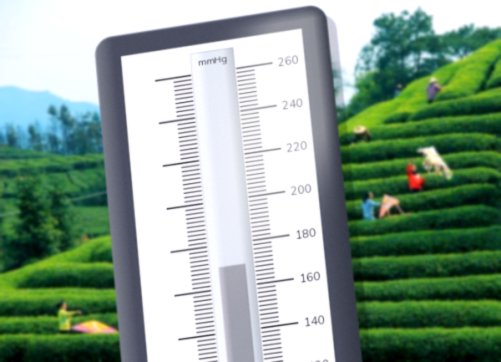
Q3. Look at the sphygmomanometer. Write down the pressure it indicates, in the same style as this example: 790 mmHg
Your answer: 170 mmHg
